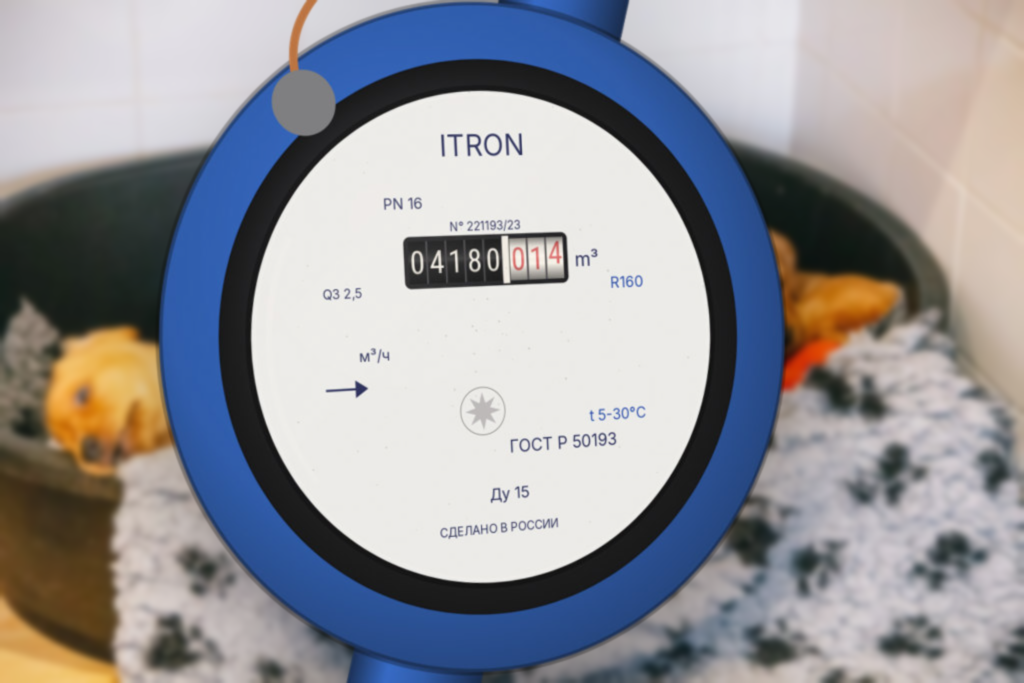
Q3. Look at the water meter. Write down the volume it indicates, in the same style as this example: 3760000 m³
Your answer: 4180.014 m³
